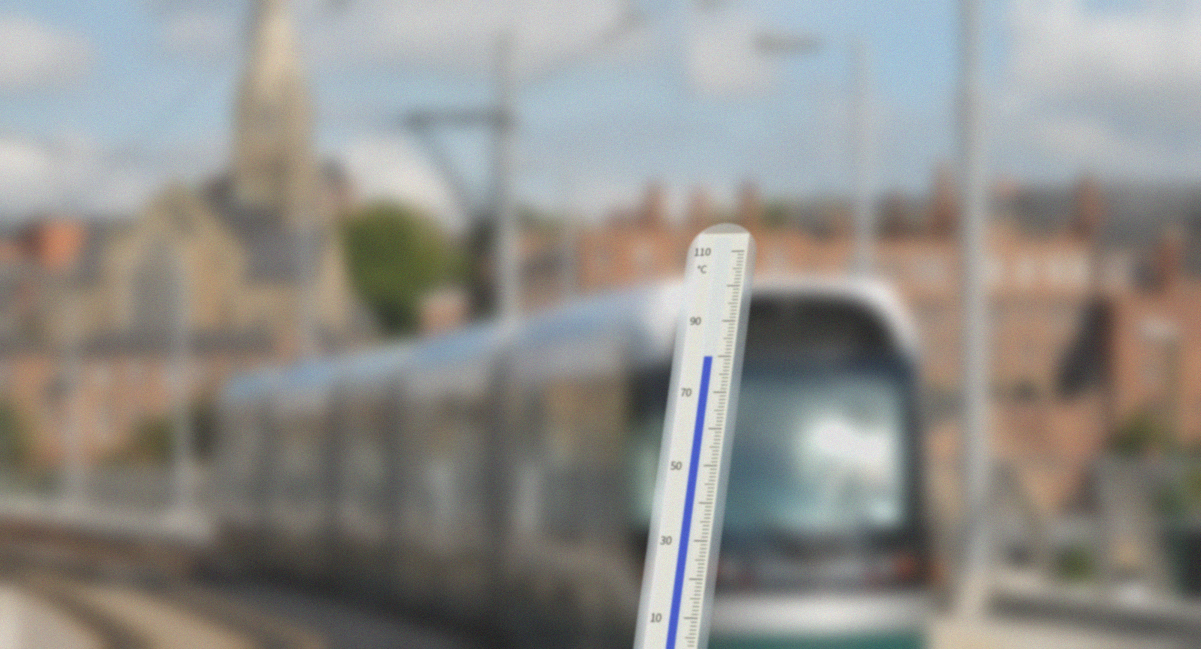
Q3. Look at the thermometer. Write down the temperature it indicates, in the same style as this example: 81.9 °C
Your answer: 80 °C
